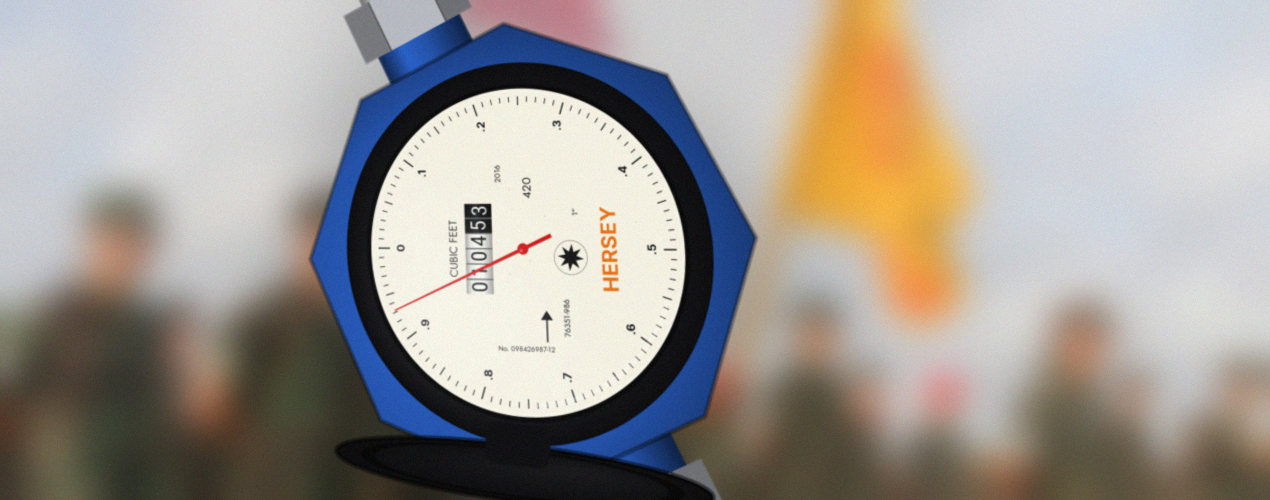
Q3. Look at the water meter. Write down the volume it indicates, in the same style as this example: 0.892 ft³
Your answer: 10452.93 ft³
